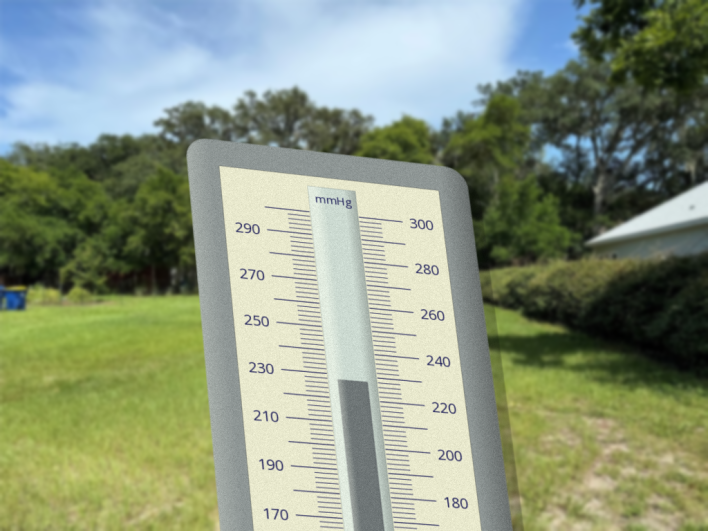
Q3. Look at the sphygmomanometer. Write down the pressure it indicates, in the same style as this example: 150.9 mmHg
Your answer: 228 mmHg
